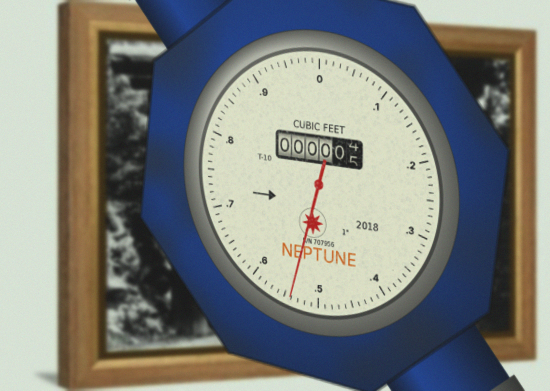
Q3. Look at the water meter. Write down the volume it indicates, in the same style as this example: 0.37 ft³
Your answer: 4.54 ft³
